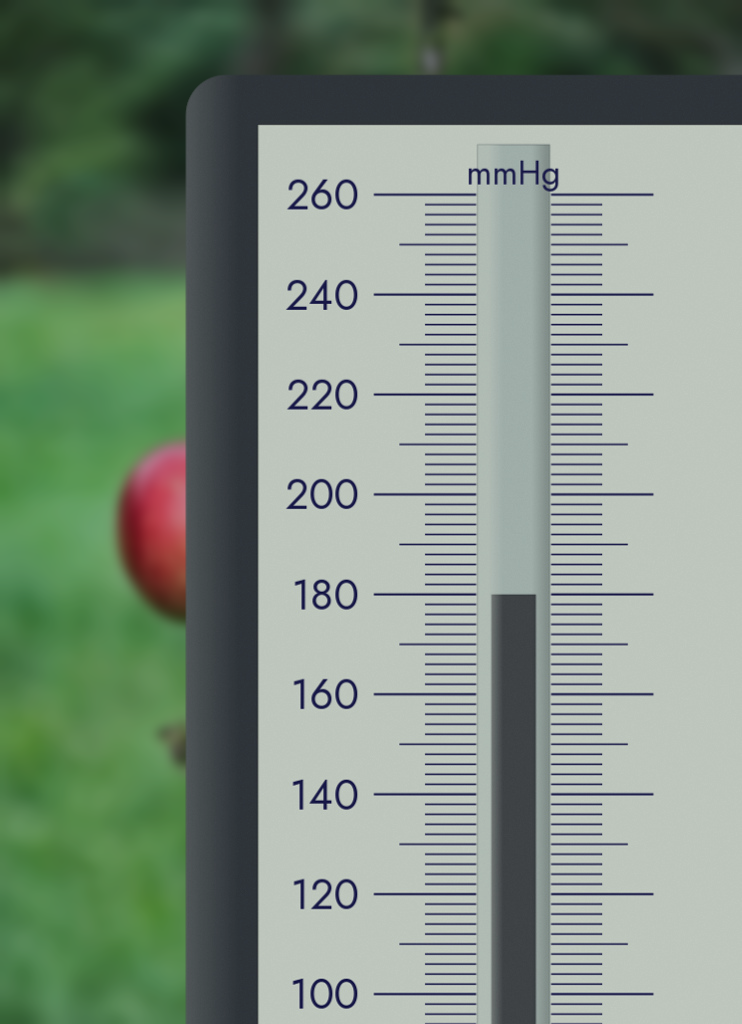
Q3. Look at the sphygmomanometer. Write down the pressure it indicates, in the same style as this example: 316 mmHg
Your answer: 180 mmHg
